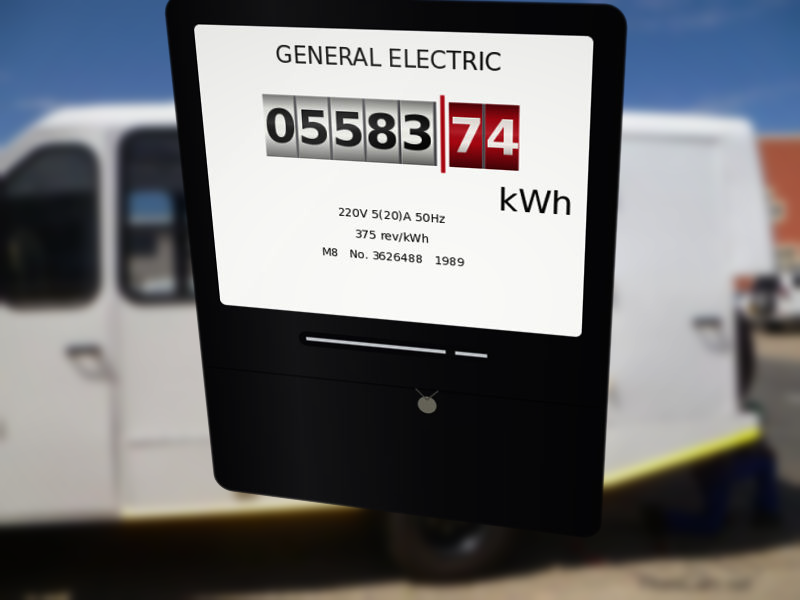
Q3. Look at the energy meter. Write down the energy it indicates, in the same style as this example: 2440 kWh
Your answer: 5583.74 kWh
